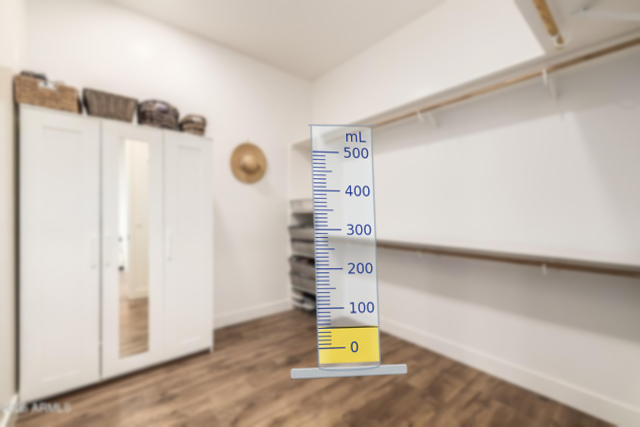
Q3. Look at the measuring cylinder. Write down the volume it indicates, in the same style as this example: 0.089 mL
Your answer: 50 mL
